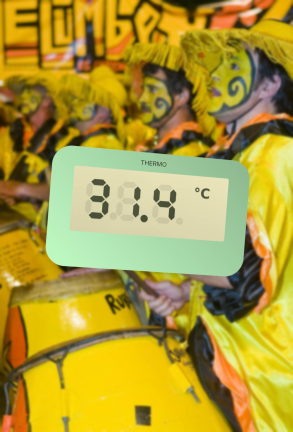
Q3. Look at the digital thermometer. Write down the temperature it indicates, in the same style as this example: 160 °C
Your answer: 31.4 °C
